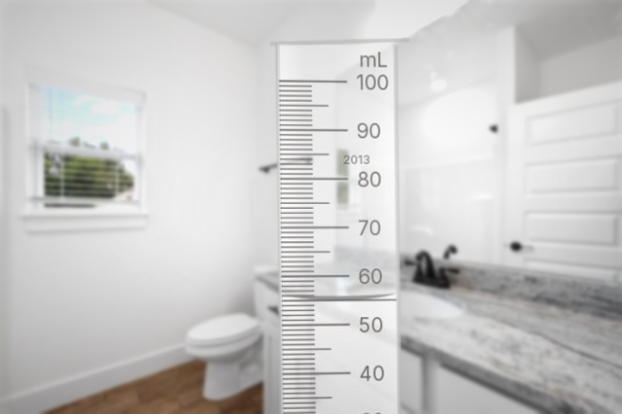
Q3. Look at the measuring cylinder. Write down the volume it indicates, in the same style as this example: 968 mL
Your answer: 55 mL
